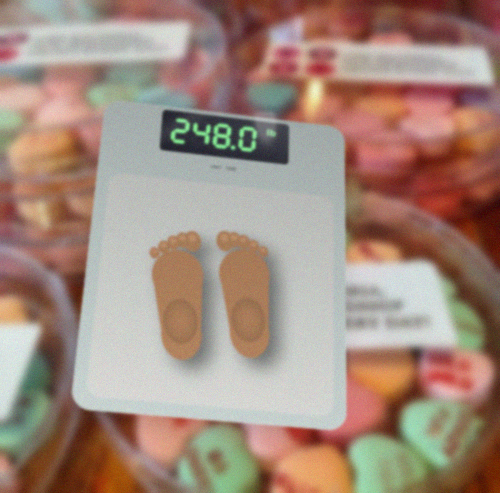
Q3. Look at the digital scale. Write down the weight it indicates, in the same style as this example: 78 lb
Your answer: 248.0 lb
